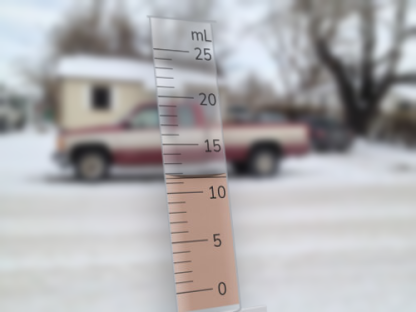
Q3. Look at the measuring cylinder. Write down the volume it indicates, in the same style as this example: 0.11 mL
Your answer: 11.5 mL
